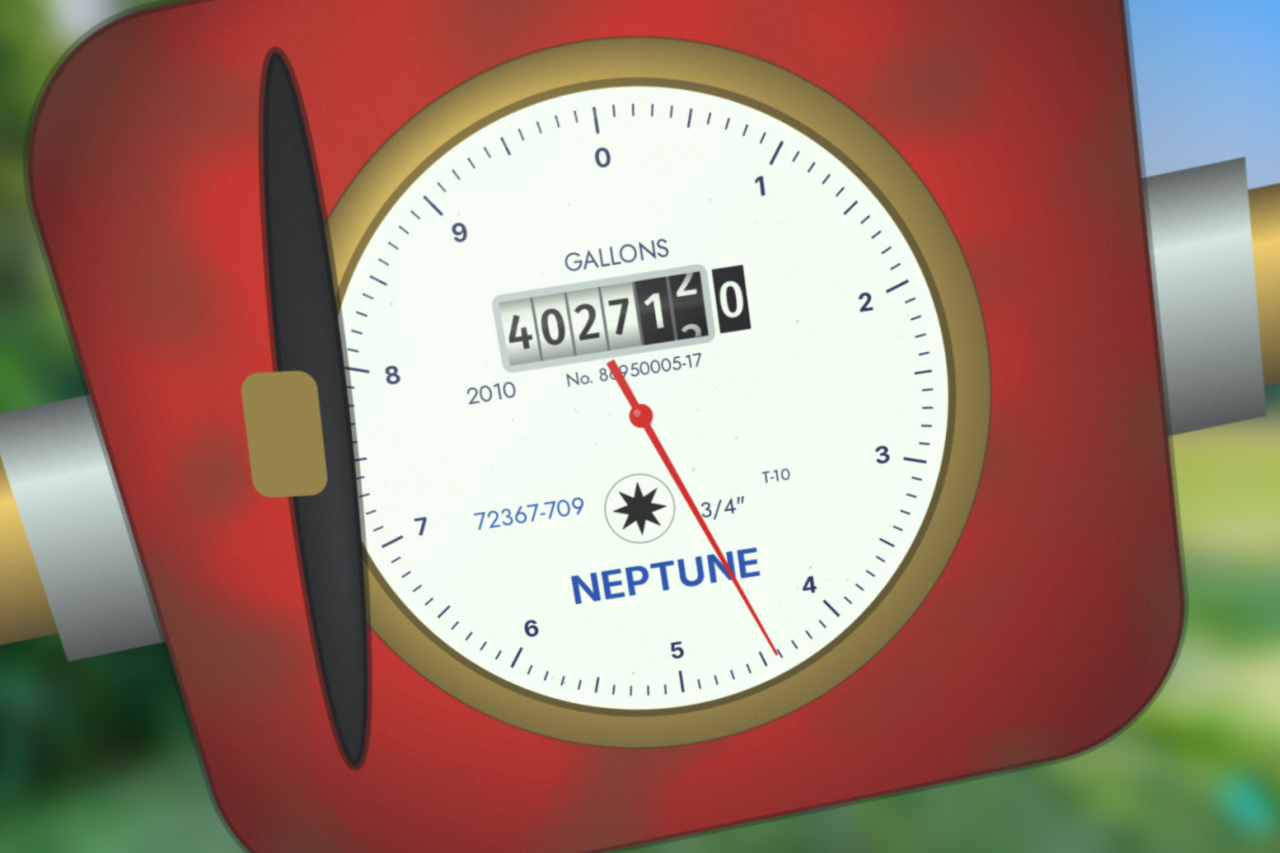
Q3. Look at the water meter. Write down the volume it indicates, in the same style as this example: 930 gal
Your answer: 4027124.4 gal
